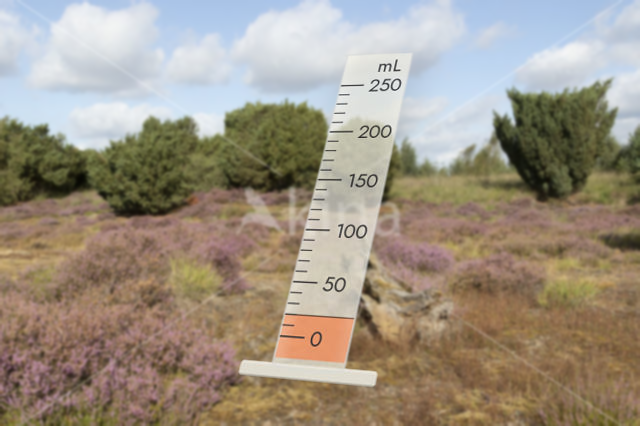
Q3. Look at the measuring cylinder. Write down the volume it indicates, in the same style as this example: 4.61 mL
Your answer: 20 mL
